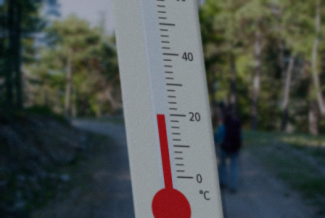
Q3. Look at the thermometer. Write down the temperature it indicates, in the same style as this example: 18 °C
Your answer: 20 °C
